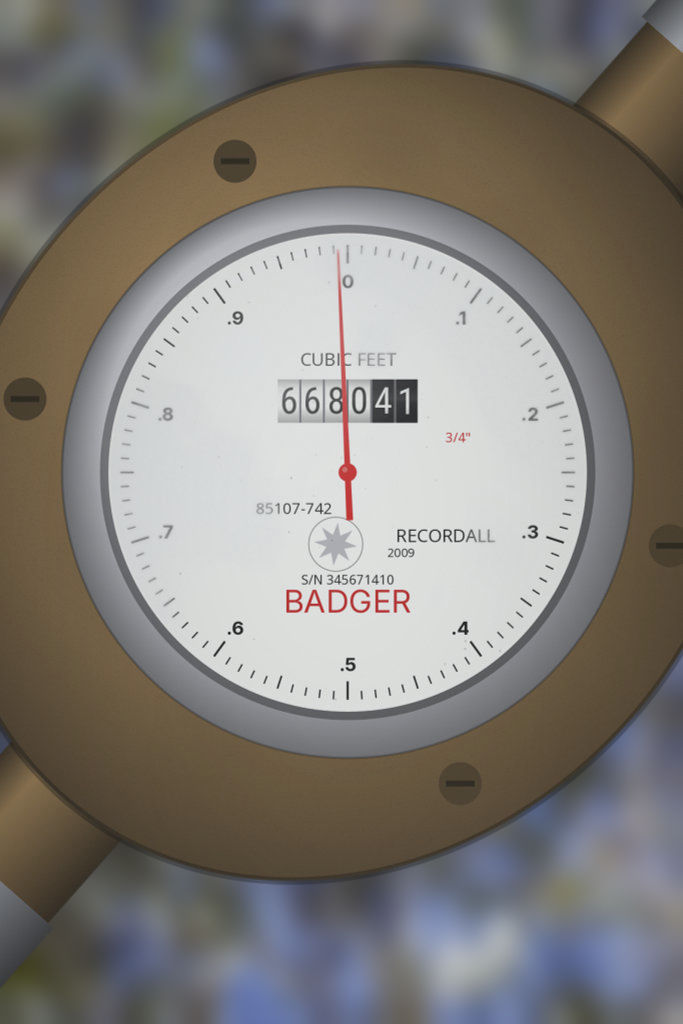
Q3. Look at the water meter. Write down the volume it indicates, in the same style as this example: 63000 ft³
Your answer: 668040.99 ft³
